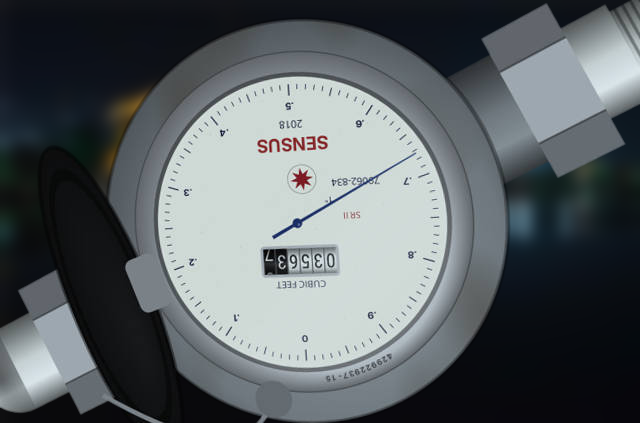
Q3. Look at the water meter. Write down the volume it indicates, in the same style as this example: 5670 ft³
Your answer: 35636.67 ft³
